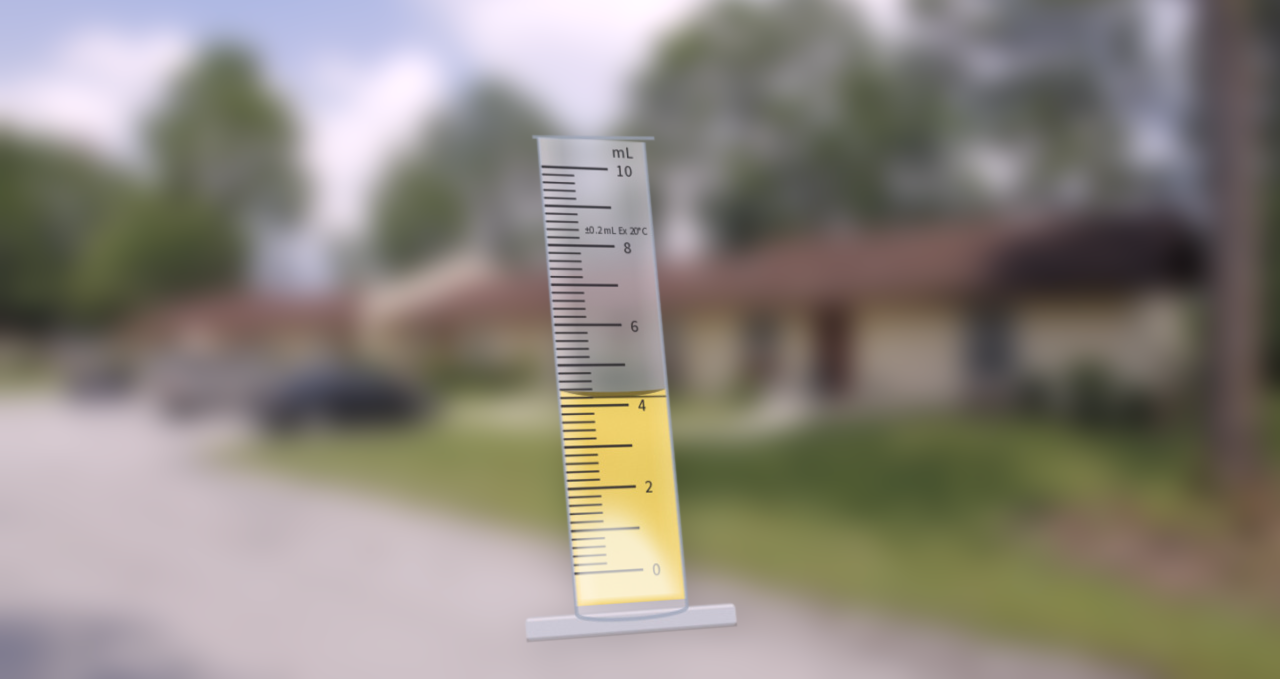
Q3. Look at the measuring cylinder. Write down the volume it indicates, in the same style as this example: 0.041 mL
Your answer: 4.2 mL
